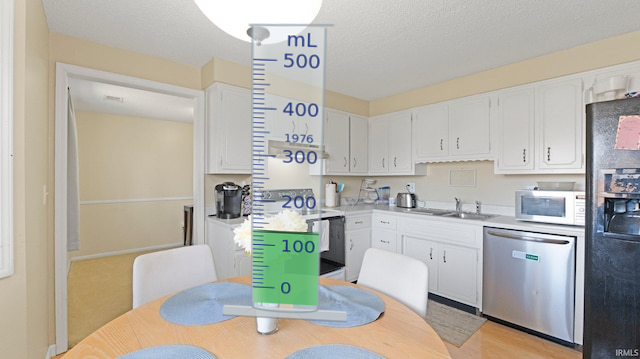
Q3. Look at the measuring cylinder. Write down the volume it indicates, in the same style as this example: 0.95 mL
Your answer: 130 mL
